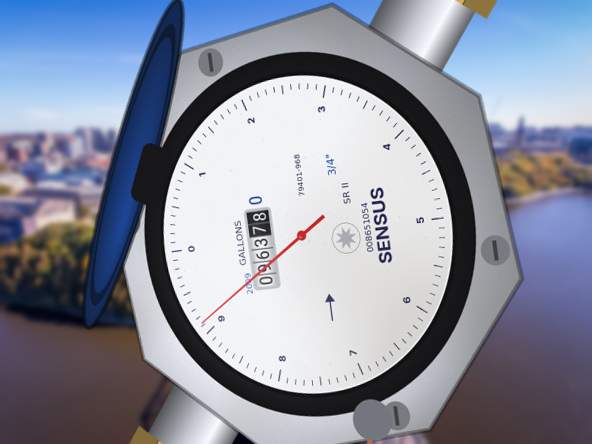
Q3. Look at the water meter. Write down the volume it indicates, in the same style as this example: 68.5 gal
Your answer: 963779.1 gal
